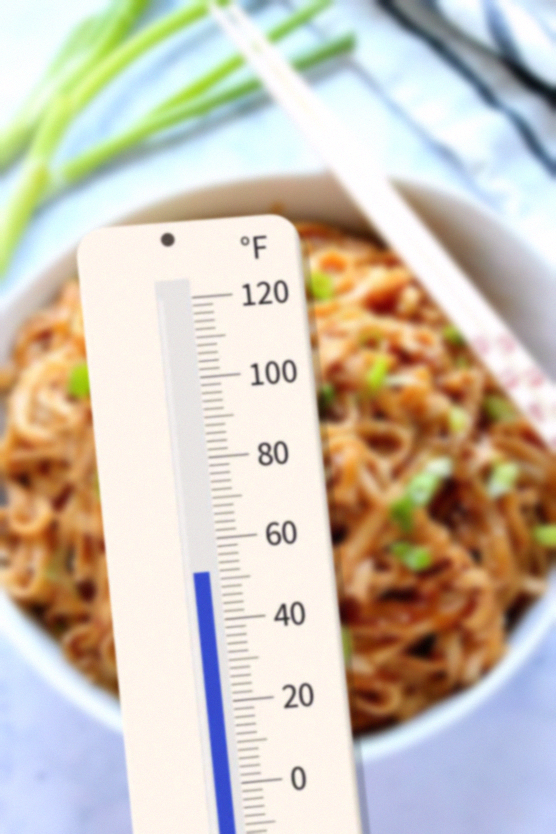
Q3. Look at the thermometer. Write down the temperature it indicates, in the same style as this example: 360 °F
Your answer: 52 °F
